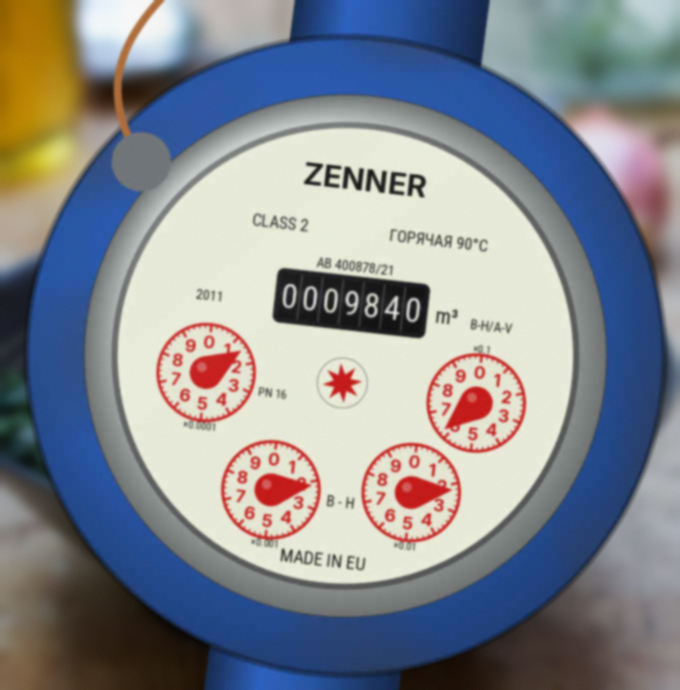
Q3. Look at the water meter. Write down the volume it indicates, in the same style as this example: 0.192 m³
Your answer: 9840.6221 m³
